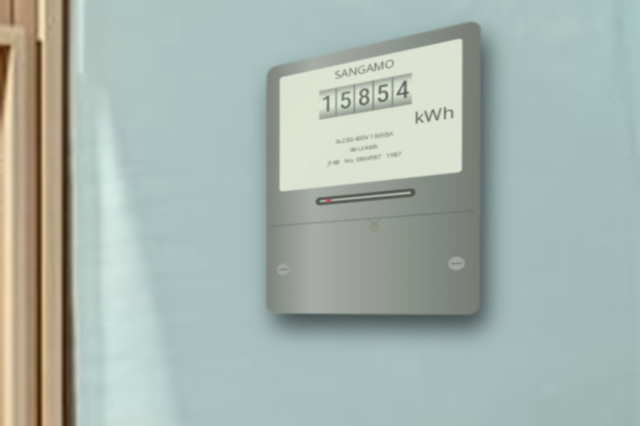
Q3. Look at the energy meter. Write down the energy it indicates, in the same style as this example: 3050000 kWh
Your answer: 15854 kWh
